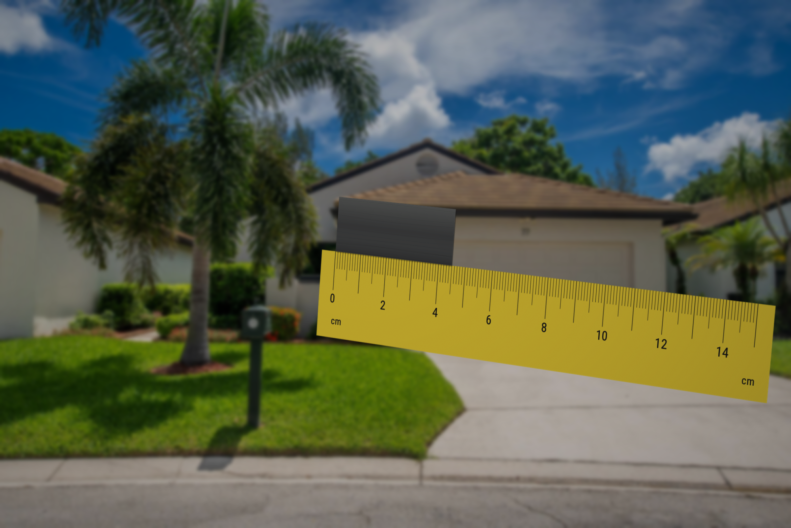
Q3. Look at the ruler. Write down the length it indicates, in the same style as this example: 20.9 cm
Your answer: 4.5 cm
